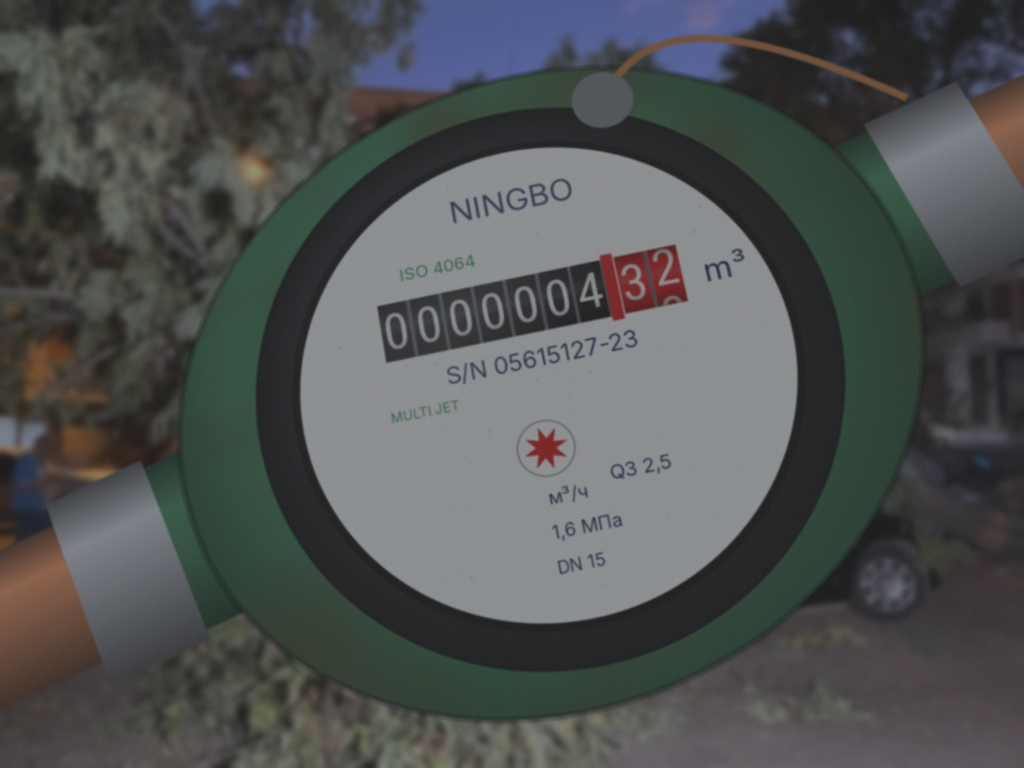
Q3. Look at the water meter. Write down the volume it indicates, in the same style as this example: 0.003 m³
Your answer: 4.32 m³
